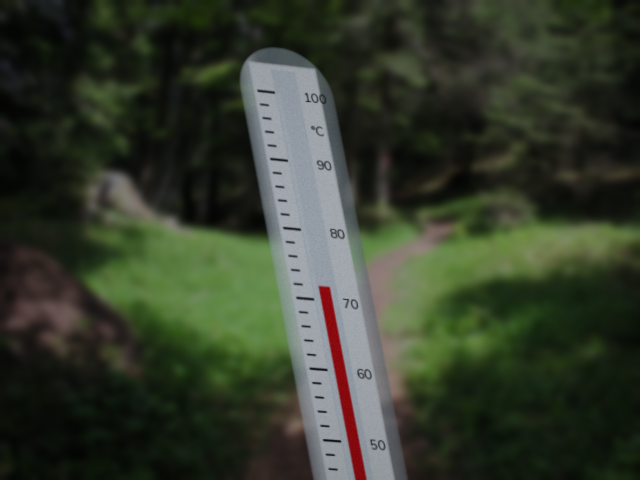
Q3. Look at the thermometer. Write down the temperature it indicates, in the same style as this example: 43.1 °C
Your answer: 72 °C
